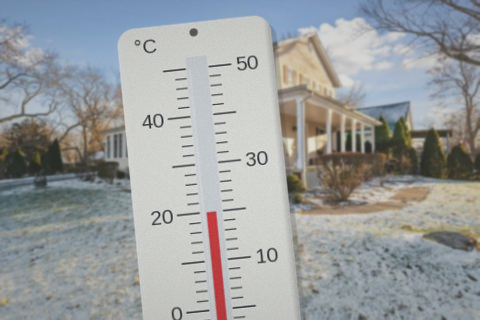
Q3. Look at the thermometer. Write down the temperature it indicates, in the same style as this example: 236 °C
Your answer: 20 °C
